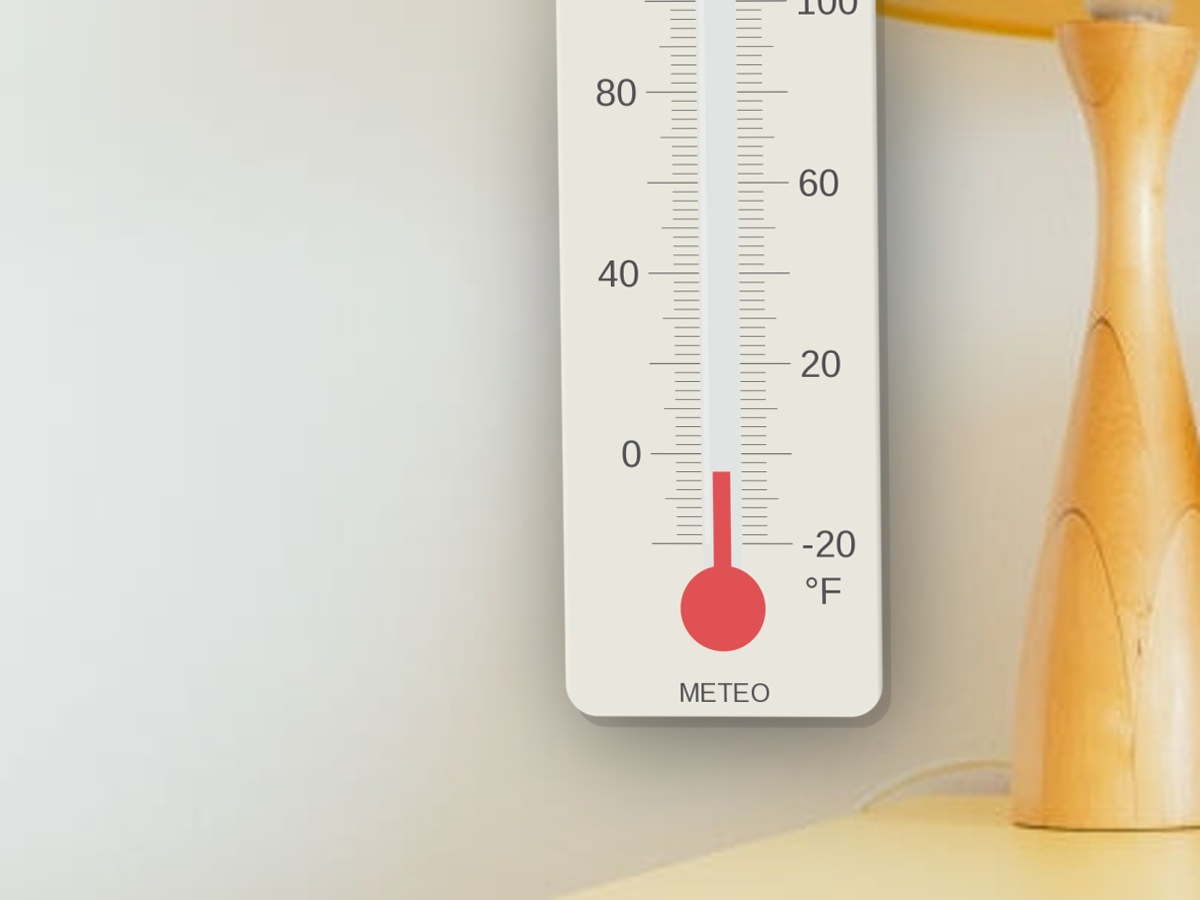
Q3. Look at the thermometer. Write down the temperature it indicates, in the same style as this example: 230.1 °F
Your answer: -4 °F
